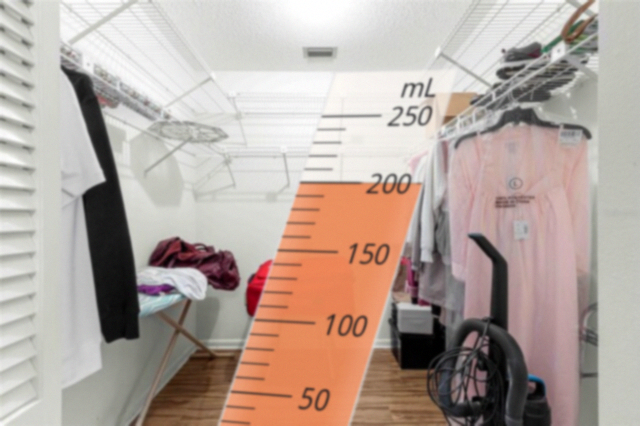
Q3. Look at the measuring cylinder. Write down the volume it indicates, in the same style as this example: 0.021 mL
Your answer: 200 mL
